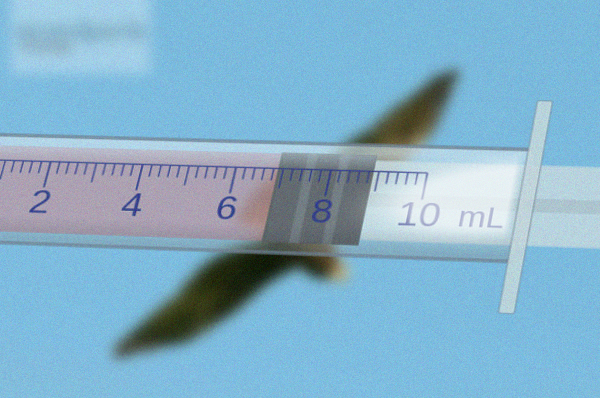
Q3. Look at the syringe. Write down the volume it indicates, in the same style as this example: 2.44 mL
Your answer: 6.9 mL
